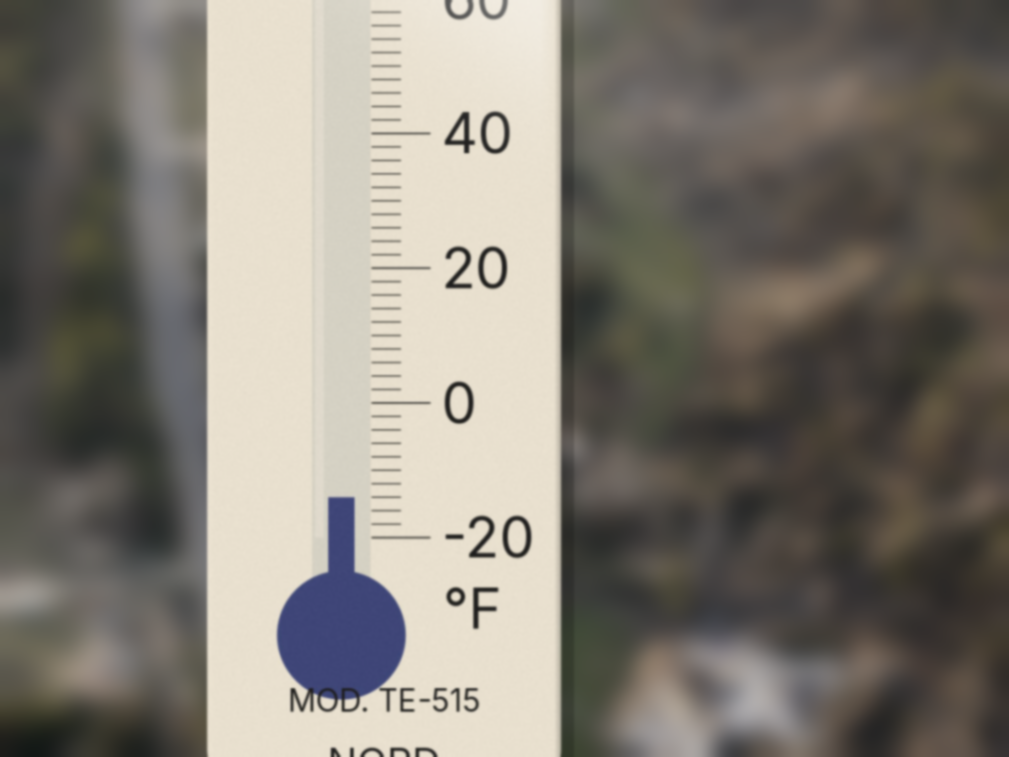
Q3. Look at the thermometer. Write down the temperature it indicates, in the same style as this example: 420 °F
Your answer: -14 °F
